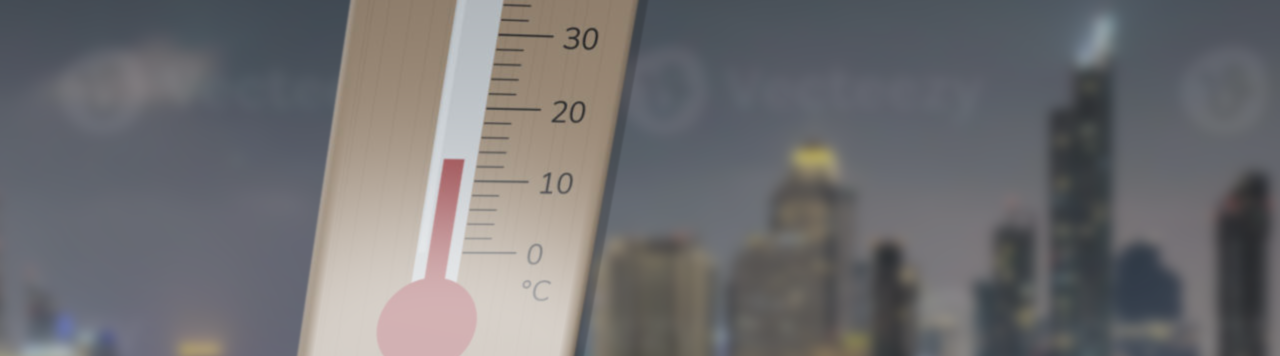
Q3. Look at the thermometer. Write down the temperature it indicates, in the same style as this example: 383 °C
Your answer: 13 °C
